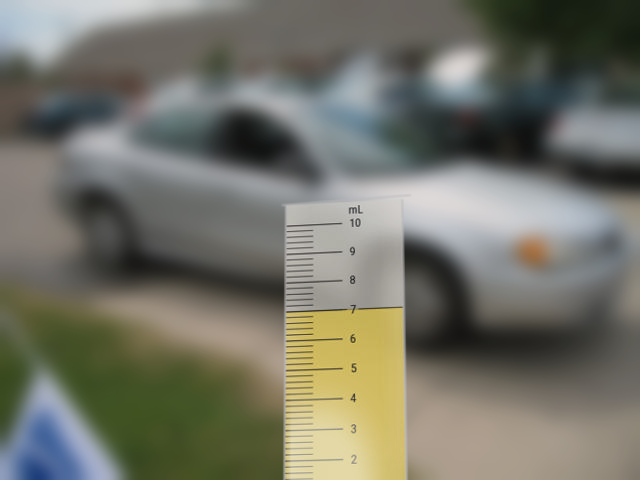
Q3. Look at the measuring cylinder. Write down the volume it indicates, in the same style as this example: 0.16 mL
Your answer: 7 mL
